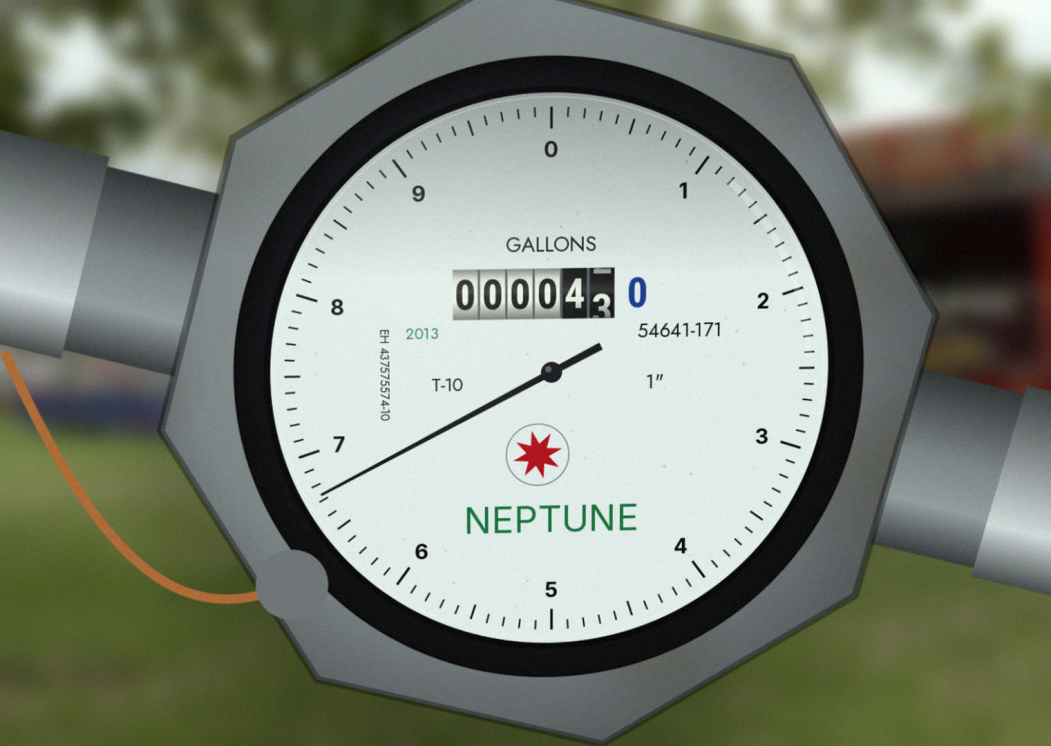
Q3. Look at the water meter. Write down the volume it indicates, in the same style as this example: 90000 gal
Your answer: 426.7 gal
